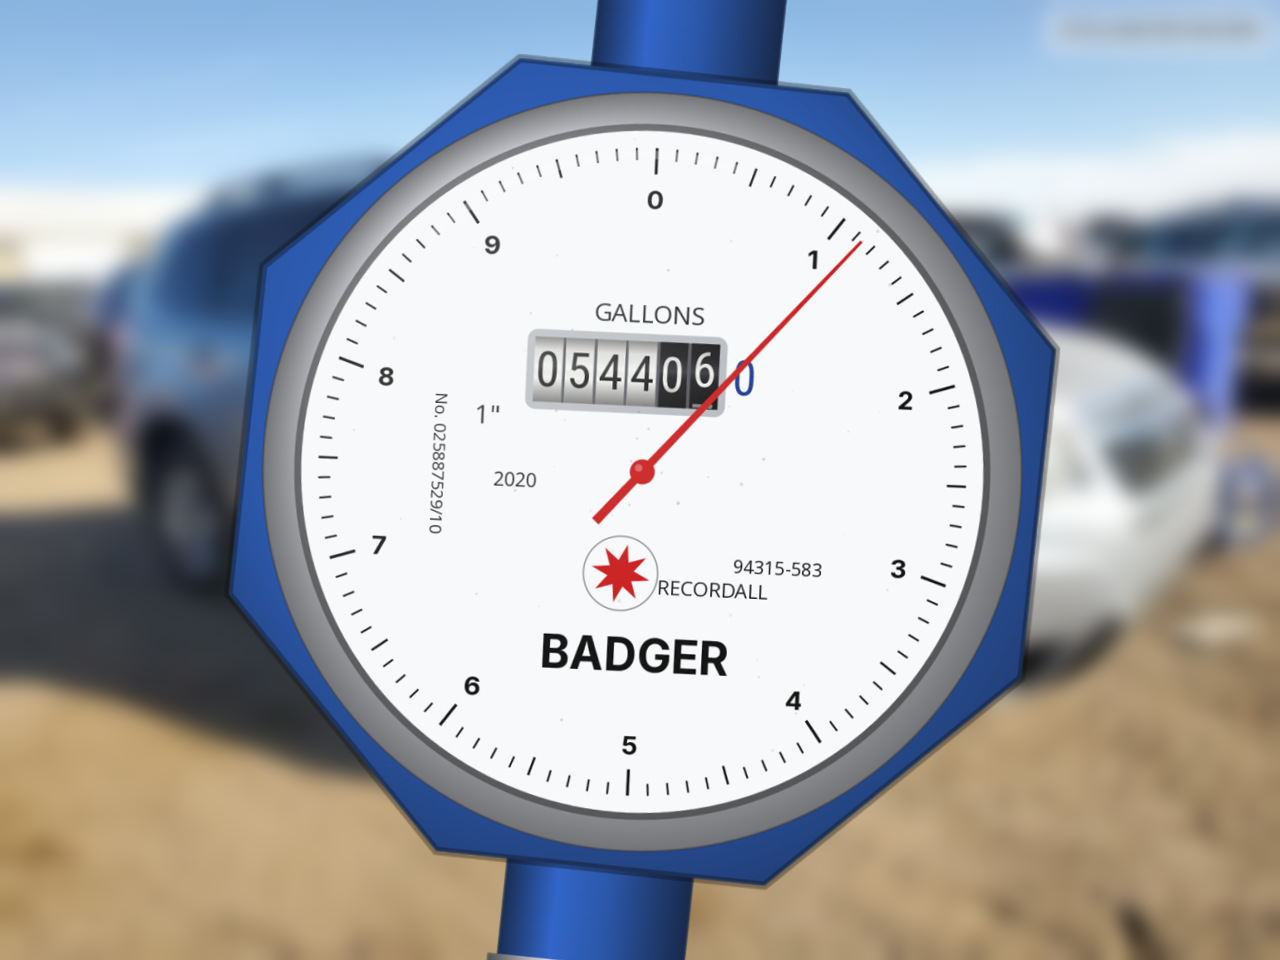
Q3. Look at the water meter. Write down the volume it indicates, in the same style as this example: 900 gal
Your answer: 544061.1 gal
